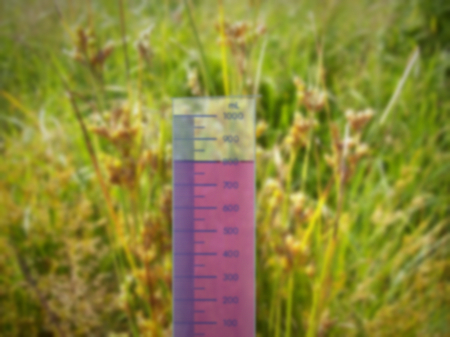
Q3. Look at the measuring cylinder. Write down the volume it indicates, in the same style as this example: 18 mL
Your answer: 800 mL
